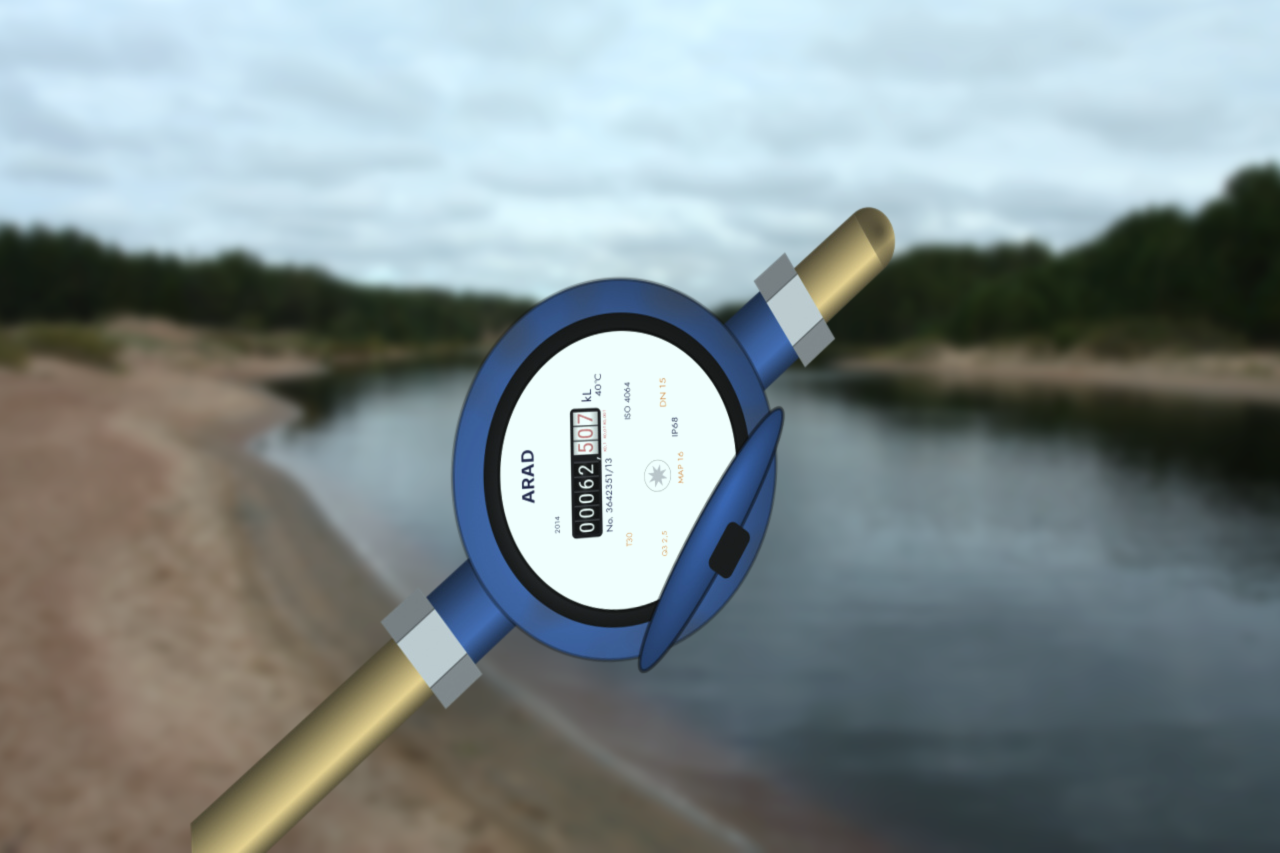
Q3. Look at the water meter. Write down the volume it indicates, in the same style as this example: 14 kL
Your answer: 62.507 kL
